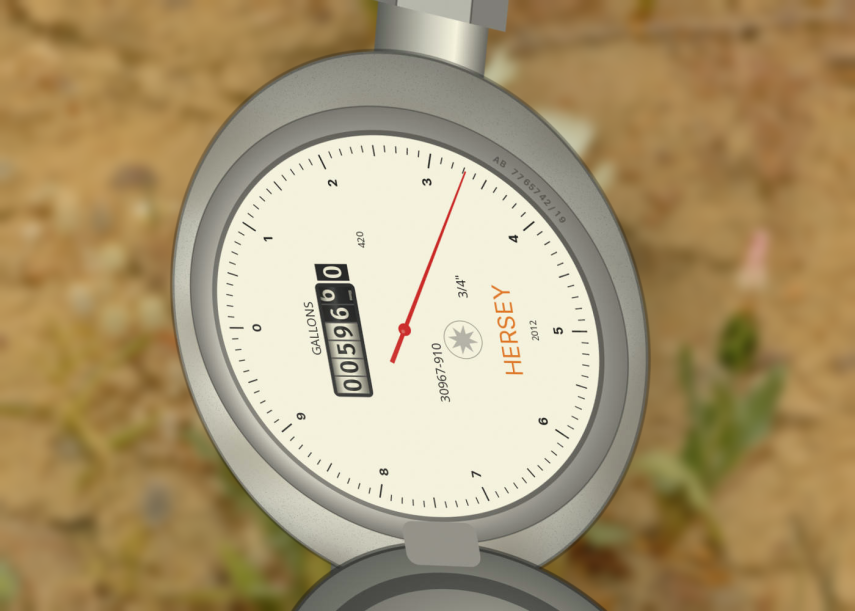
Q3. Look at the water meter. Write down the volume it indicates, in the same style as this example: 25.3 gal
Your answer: 59663.3 gal
